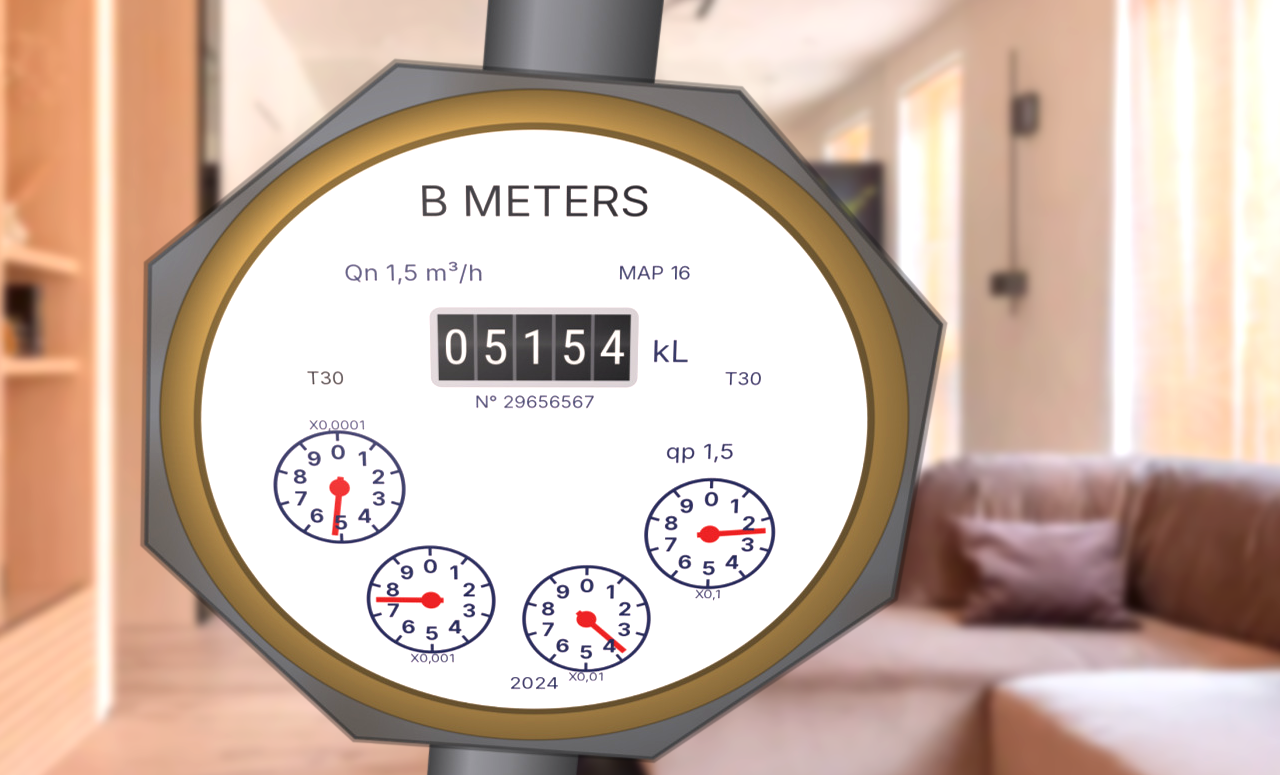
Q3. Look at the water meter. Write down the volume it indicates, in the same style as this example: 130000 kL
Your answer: 5154.2375 kL
